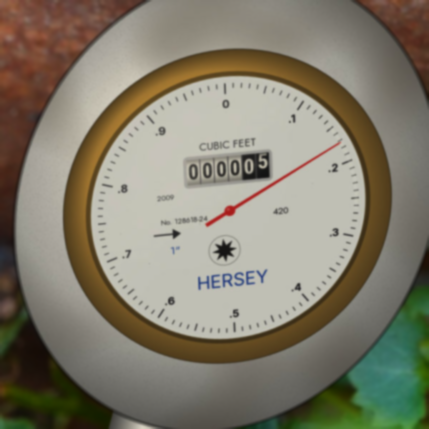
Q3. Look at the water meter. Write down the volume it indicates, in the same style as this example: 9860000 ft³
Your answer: 5.17 ft³
